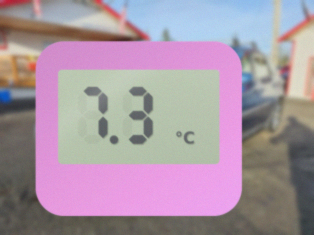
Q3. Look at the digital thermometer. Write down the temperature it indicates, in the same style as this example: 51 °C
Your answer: 7.3 °C
